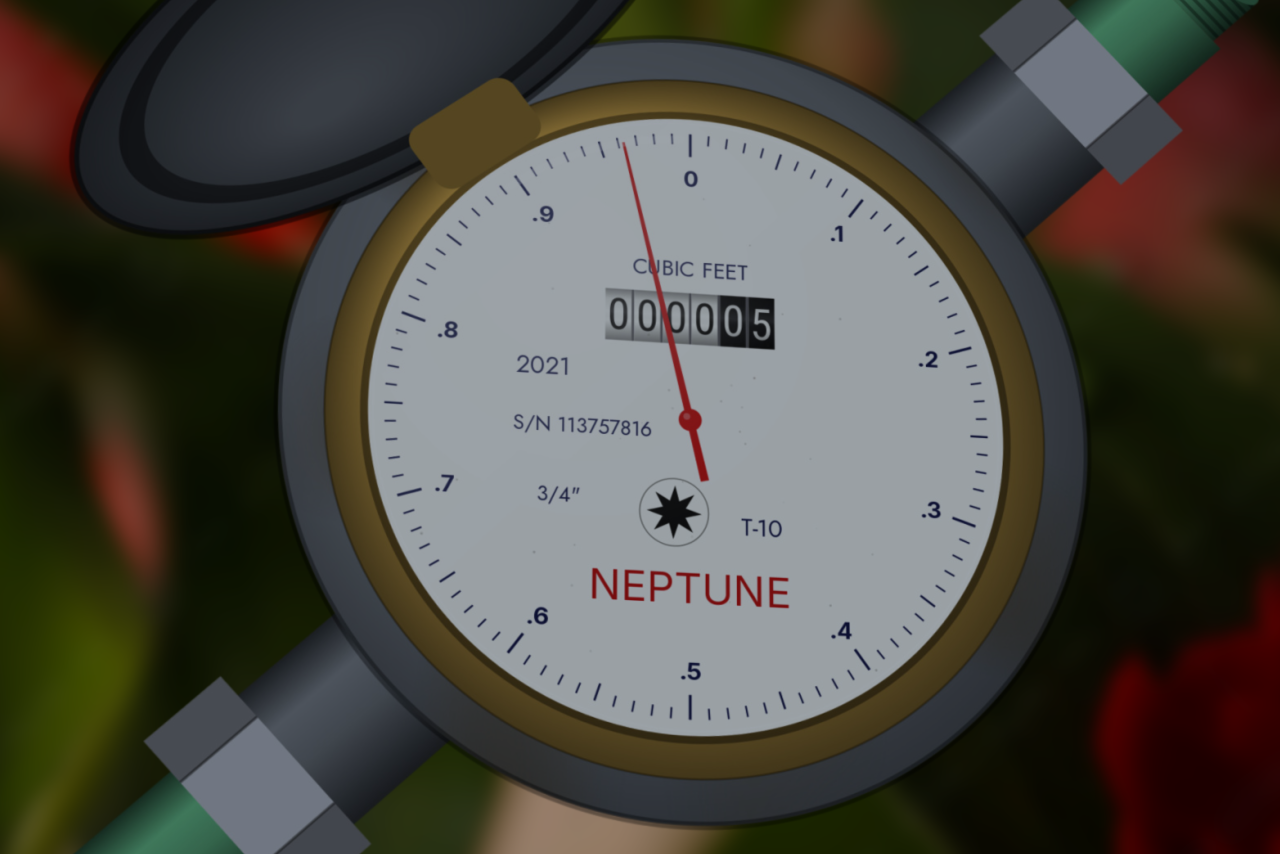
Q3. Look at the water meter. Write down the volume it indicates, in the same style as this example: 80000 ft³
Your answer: 4.96 ft³
